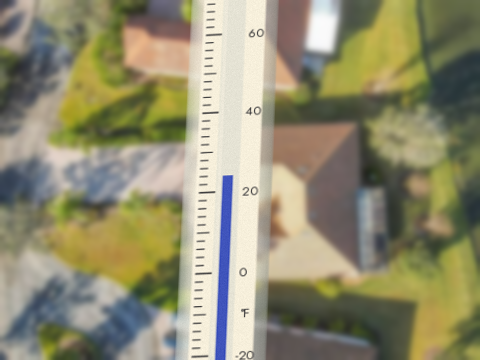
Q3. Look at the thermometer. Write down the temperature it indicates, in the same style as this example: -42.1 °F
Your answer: 24 °F
